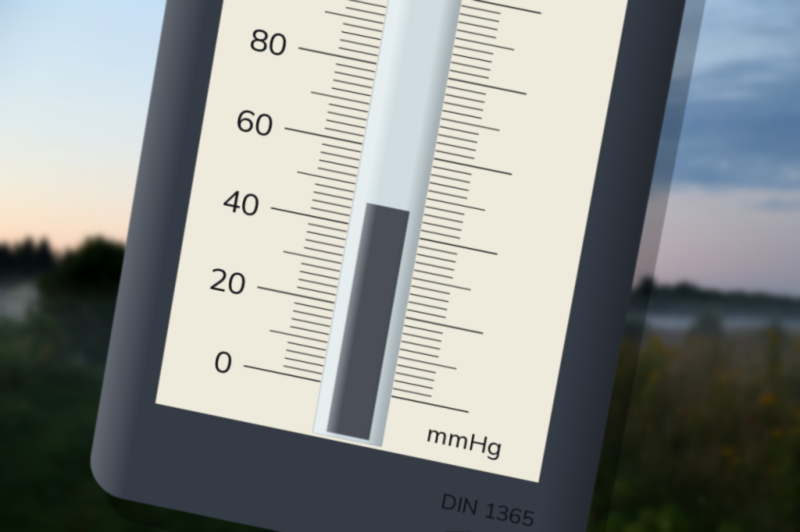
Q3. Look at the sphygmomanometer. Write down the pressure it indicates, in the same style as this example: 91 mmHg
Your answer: 46 mmHg
